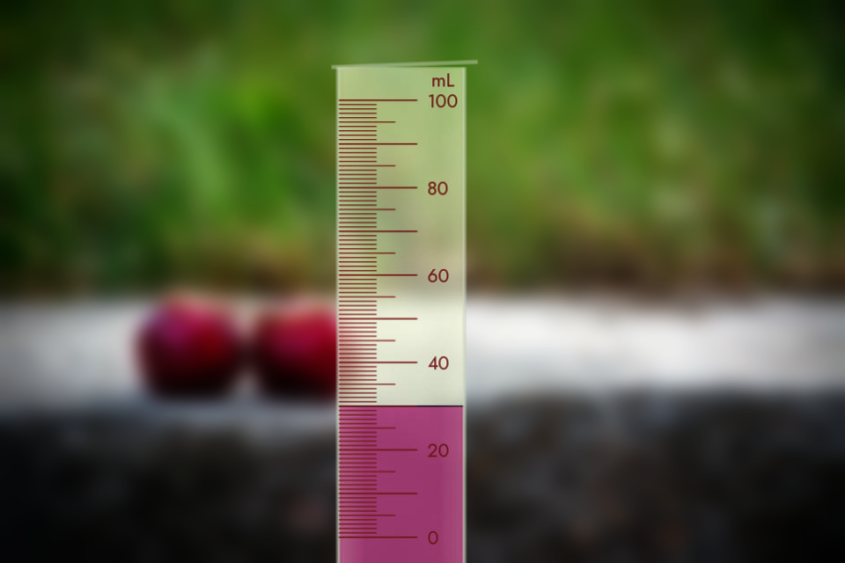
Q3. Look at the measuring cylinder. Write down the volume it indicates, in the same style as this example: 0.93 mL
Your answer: 30 mL
